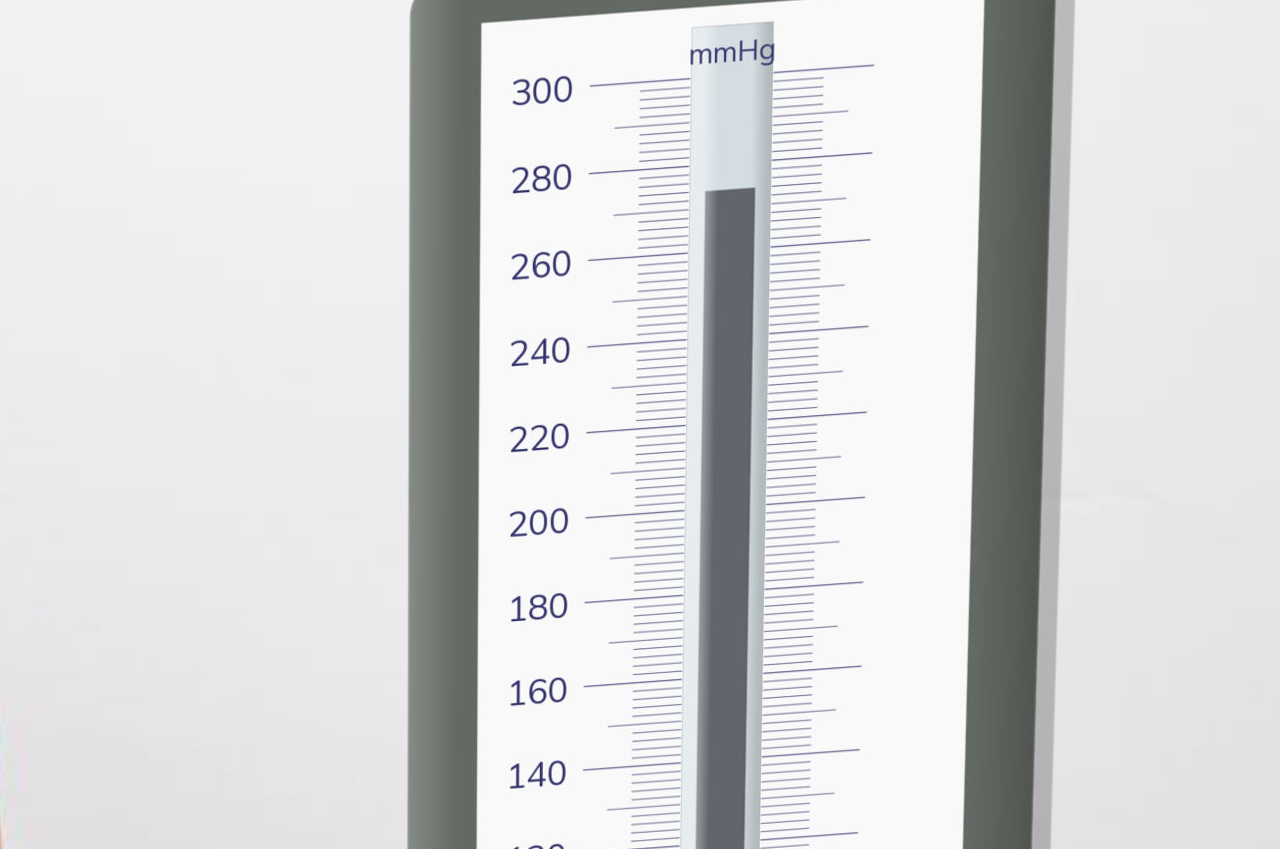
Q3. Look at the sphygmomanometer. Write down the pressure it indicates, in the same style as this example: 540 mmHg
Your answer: 274 mmHg
